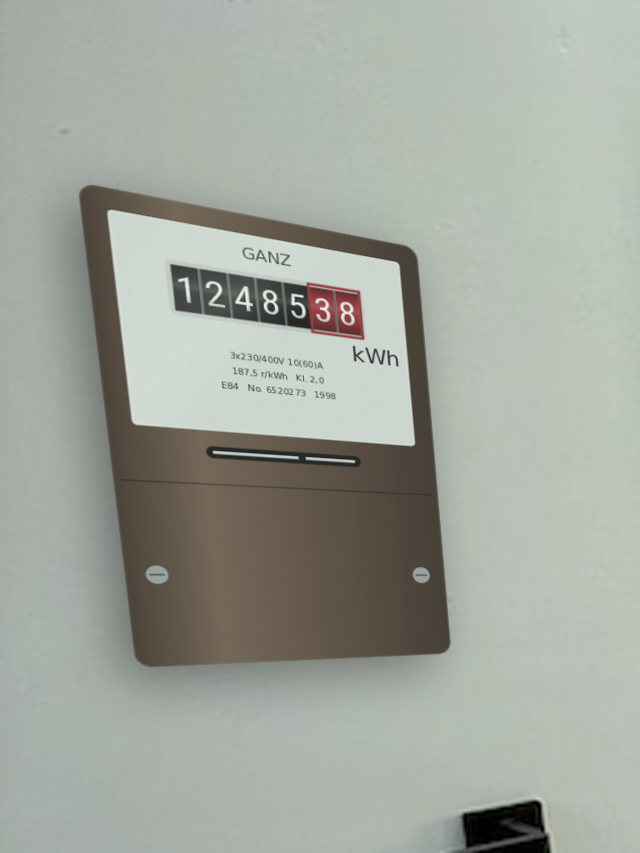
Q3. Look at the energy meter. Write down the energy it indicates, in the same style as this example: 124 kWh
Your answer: 12485.38 kWh
